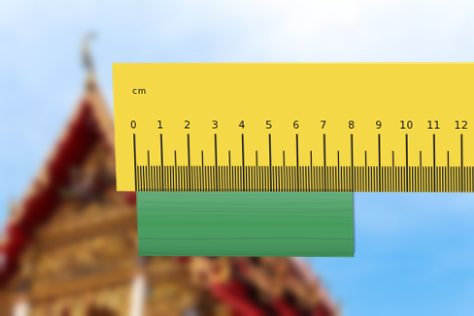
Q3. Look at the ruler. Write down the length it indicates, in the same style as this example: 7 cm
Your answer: 8 cm
